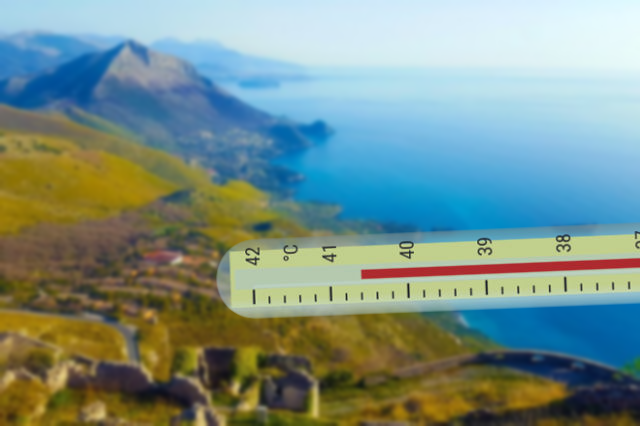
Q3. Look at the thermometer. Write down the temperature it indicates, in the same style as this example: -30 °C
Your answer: 40.6 °C
